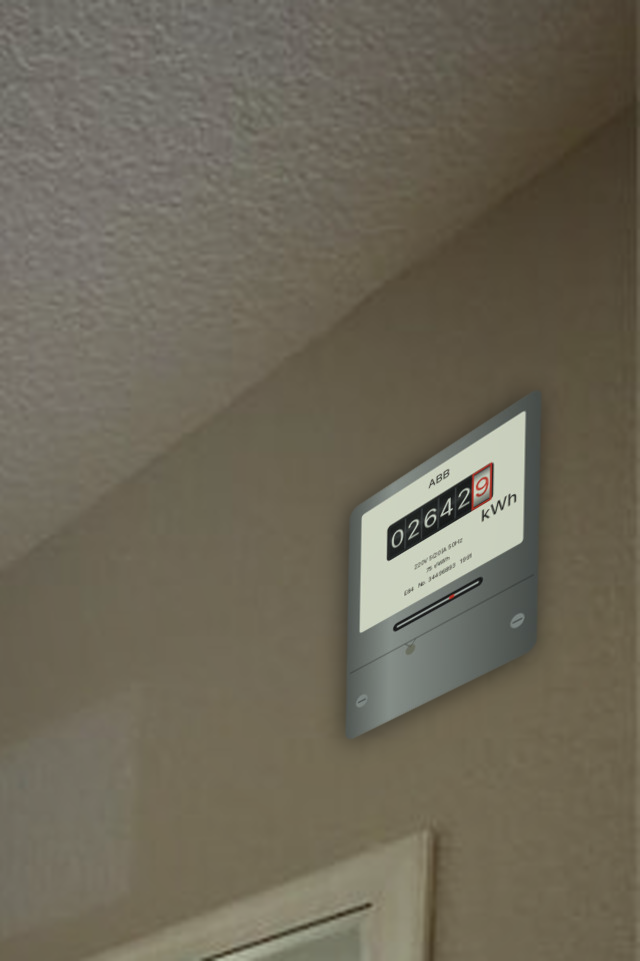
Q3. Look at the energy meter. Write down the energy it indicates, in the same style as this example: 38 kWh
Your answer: 2642.9 kWh
